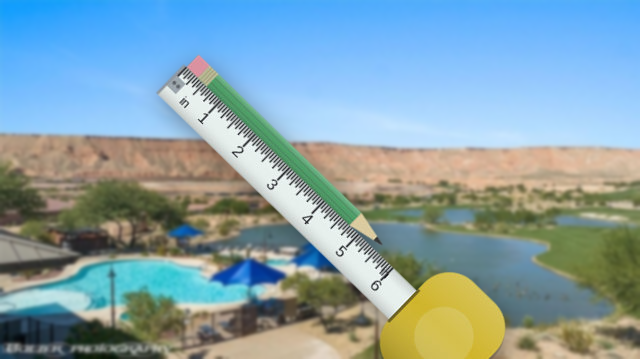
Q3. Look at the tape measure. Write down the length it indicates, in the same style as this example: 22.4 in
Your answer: 5.5 in
